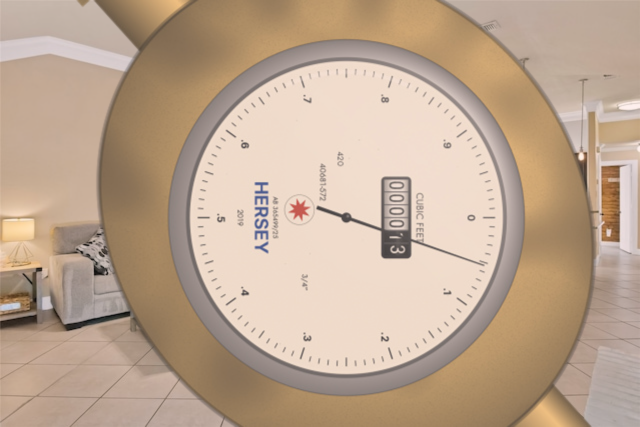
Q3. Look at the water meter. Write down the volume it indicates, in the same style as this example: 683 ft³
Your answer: 13.05 ft³
